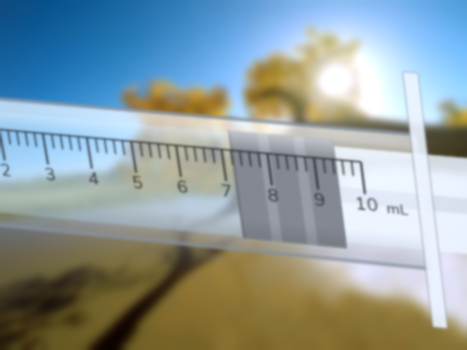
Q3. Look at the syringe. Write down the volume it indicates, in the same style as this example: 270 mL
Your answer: 7.2 mL
